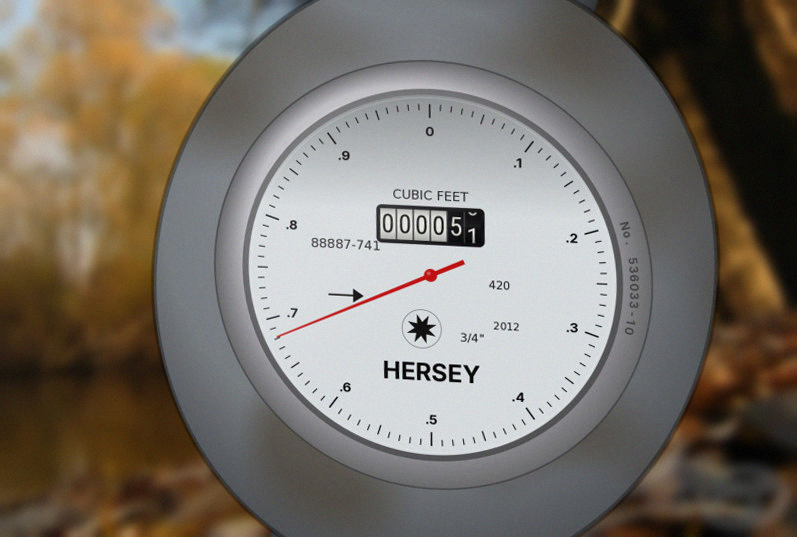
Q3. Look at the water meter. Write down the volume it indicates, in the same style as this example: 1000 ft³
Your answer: 50.68 ft³
